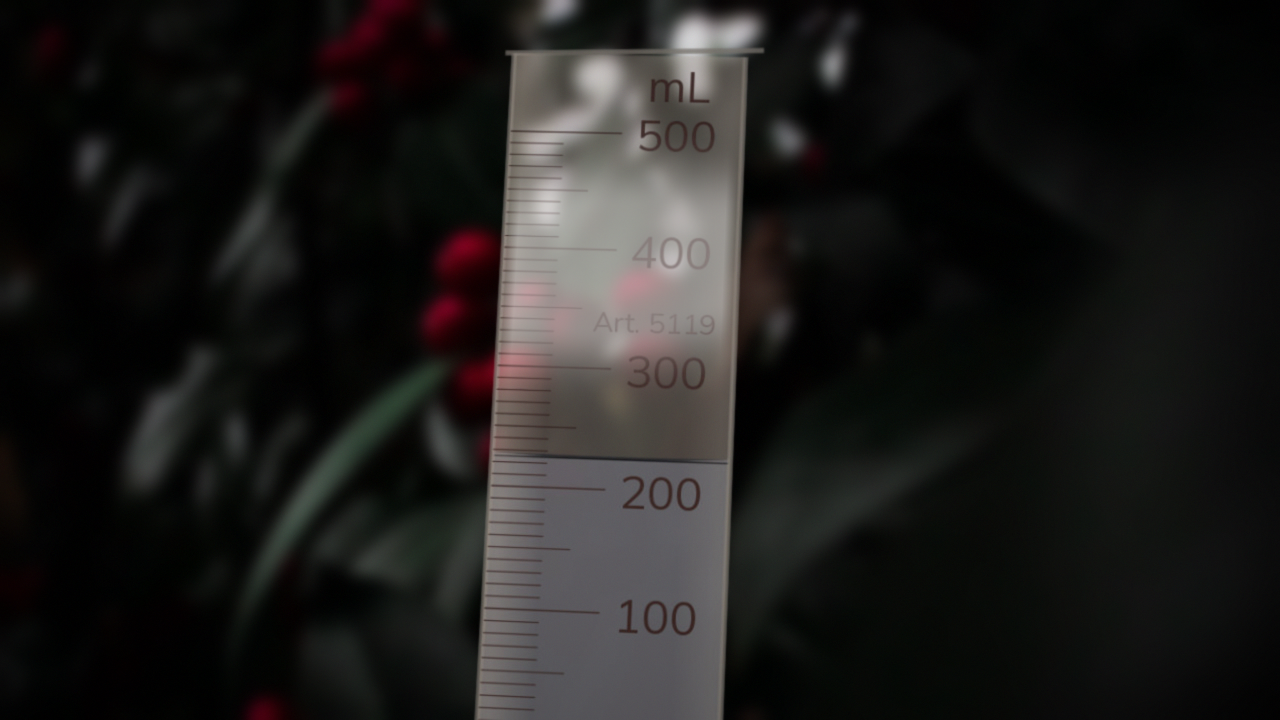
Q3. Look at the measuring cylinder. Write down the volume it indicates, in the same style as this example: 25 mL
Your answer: 225 mL
